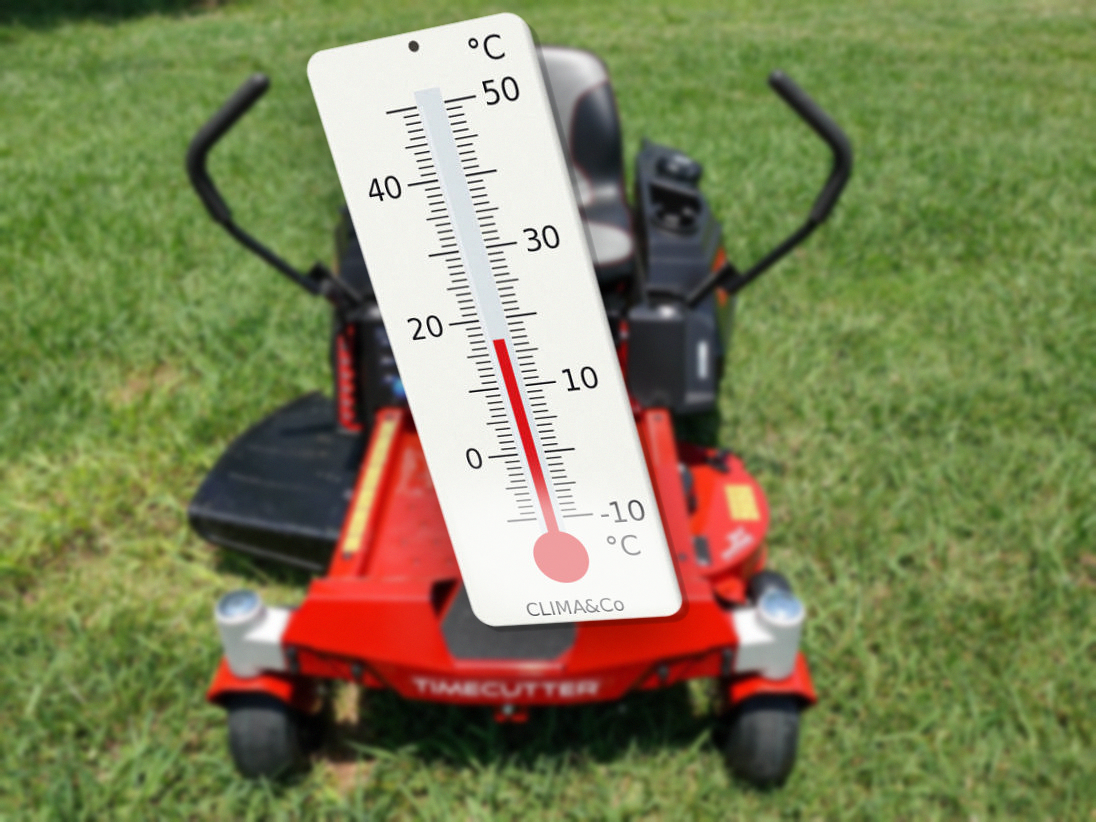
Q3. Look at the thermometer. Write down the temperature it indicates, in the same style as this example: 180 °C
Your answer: 17 °C
